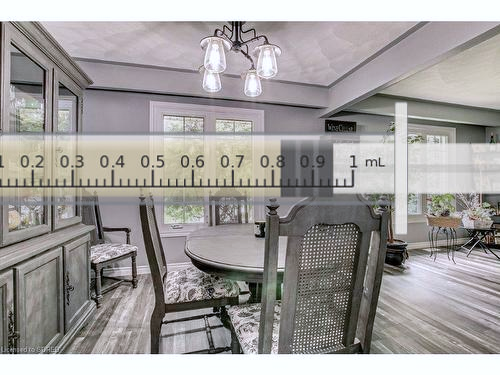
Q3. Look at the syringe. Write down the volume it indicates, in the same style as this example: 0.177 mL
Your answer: 0.82 mL
